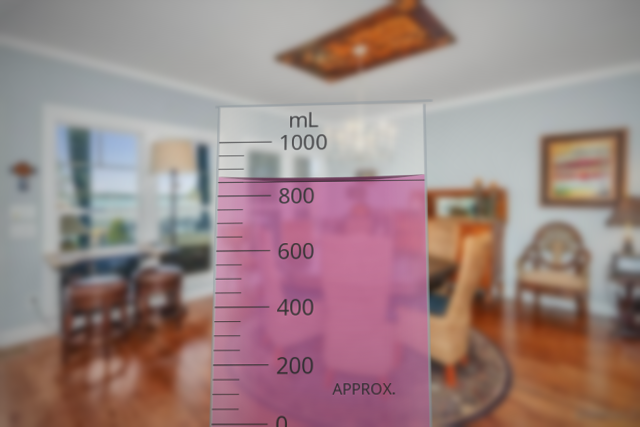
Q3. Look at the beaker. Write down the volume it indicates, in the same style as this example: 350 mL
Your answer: 850 mL
